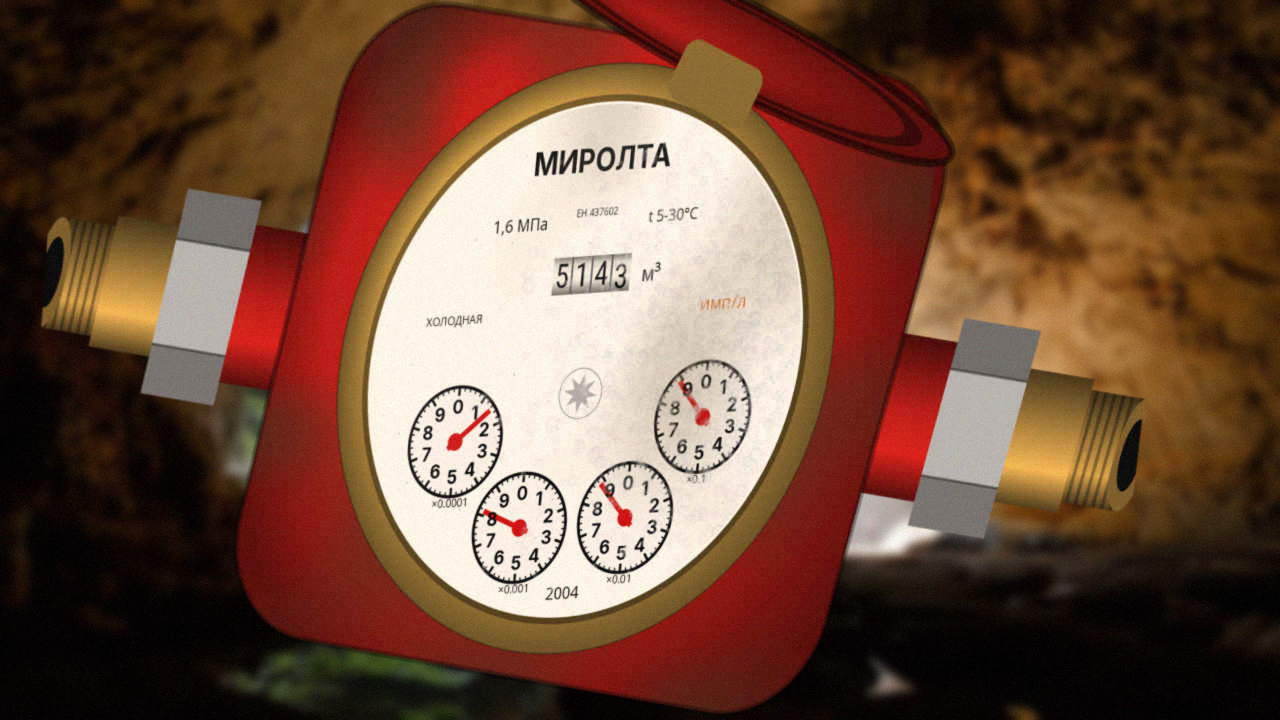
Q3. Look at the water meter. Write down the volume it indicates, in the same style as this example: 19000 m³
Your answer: 5142.8881 m³
